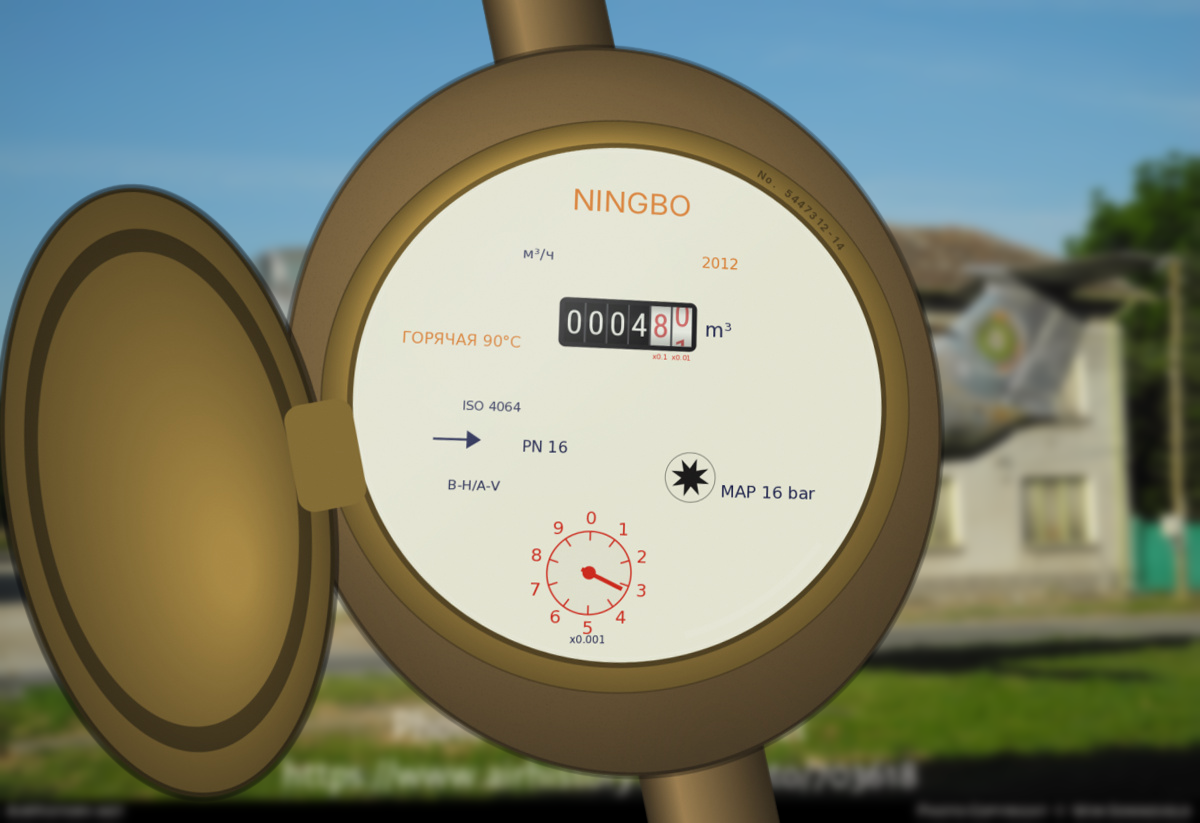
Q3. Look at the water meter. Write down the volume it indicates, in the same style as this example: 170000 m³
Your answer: 4.803 m³
